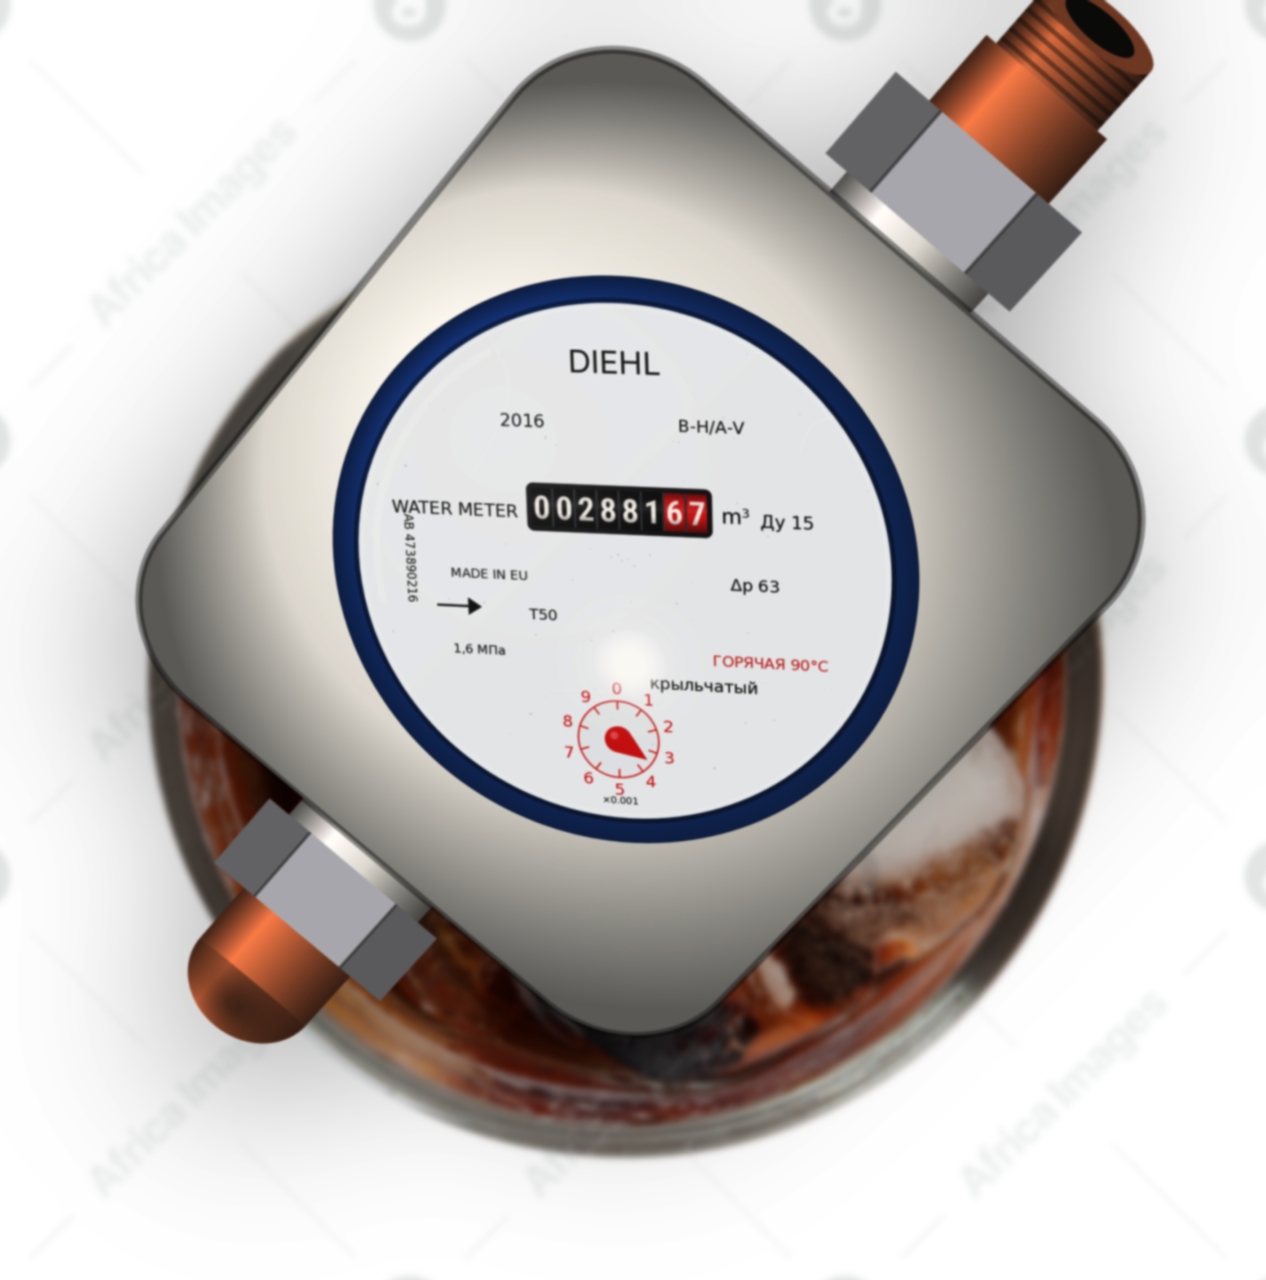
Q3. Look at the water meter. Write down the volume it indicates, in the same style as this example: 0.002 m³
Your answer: 2881.673 m³
